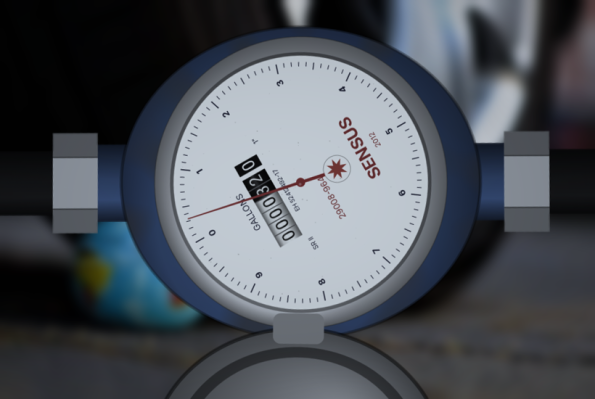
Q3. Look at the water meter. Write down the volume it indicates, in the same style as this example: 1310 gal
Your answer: 320.3 gal
